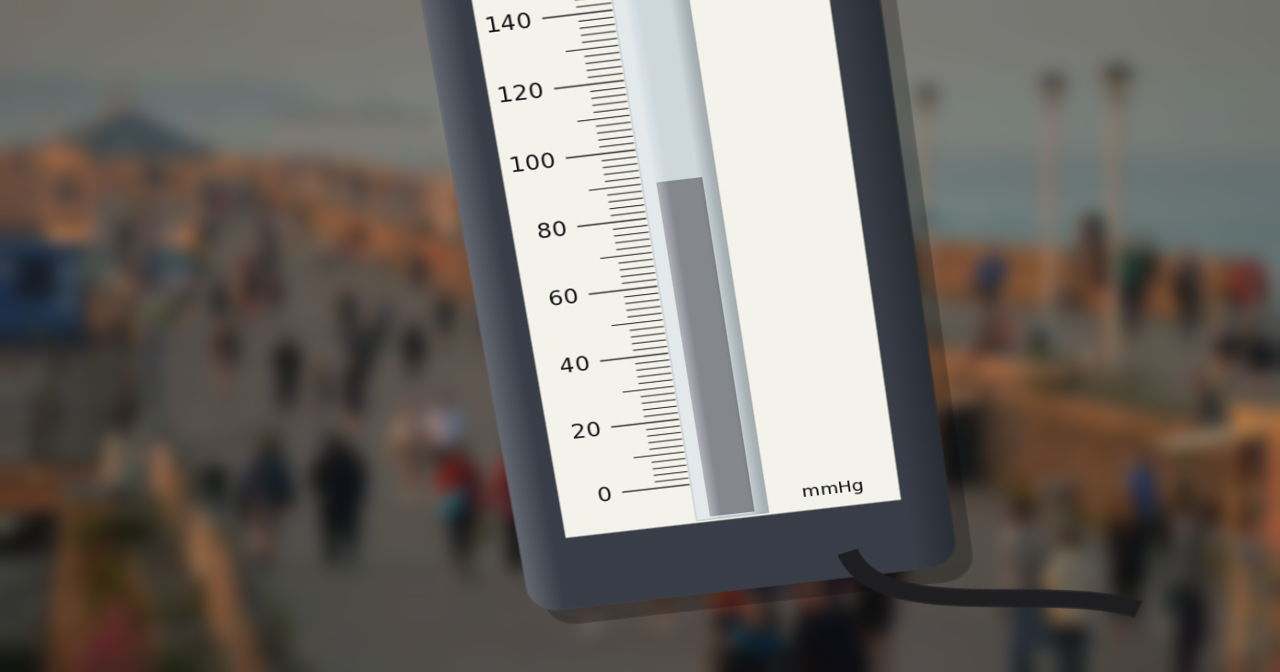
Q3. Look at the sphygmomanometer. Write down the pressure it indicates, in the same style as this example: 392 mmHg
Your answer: 90 mmHg
